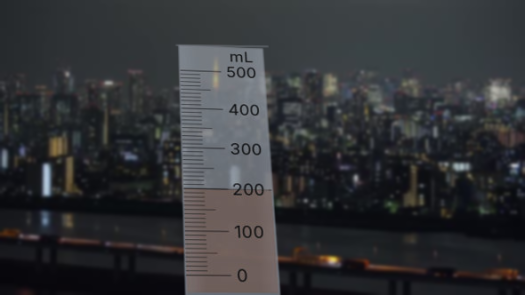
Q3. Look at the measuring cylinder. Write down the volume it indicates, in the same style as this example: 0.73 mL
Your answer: 200 mL
